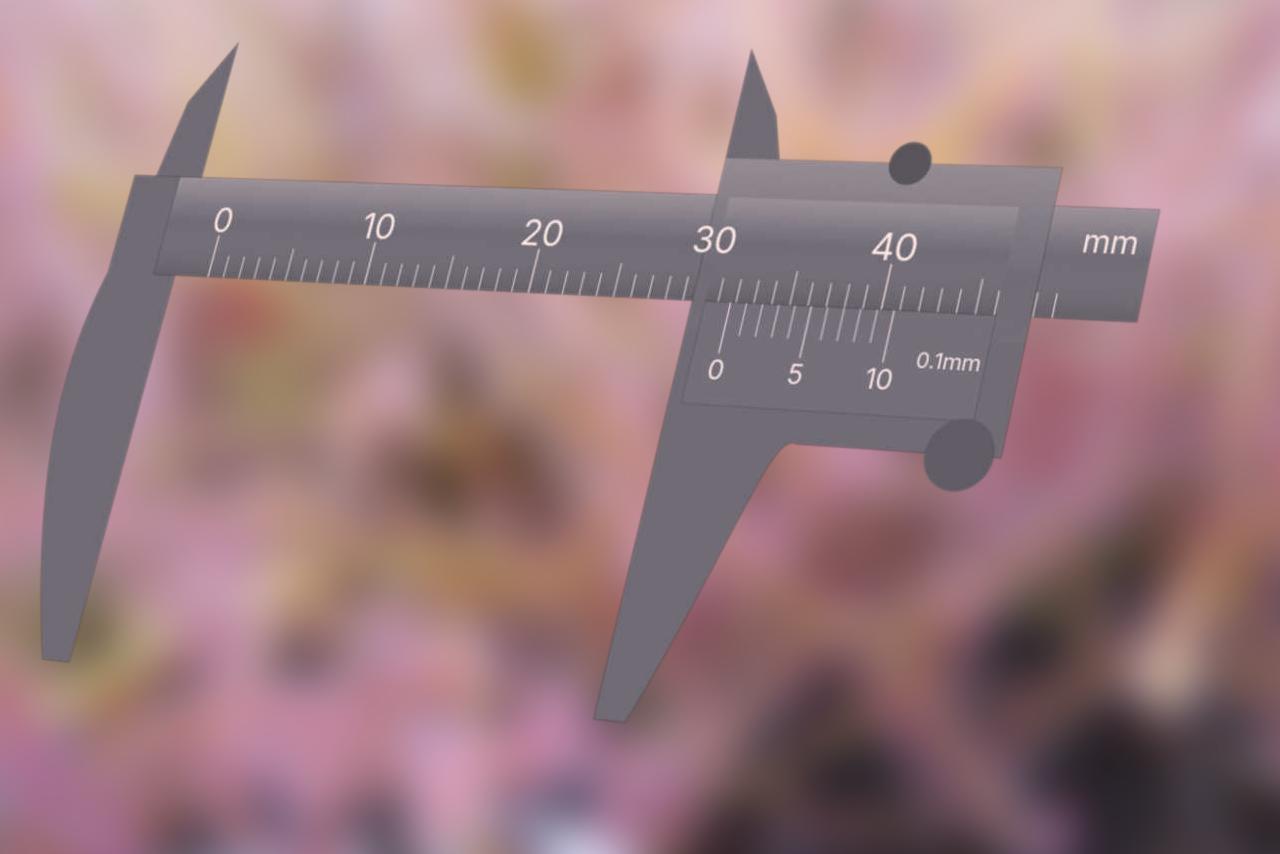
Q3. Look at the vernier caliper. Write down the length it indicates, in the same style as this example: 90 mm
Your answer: 31.7 mm
